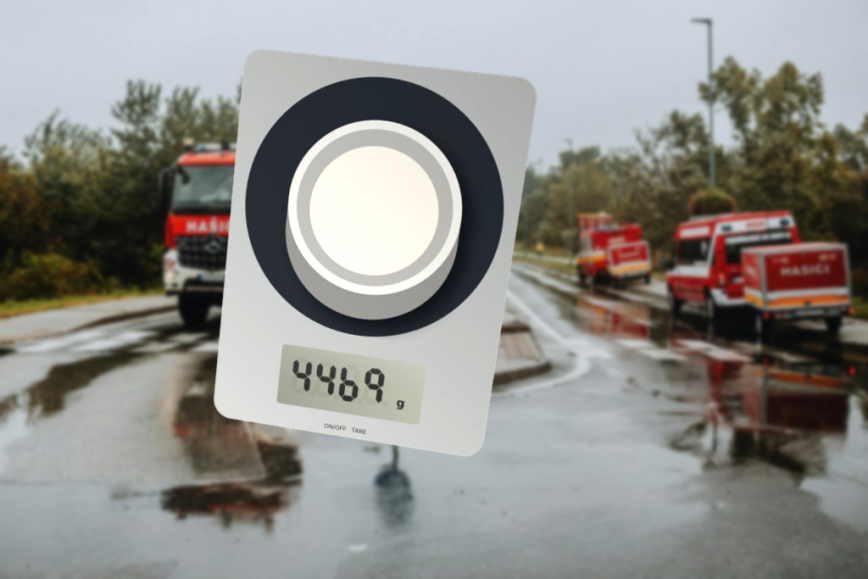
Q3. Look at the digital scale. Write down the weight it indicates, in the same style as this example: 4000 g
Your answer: 4469 g
